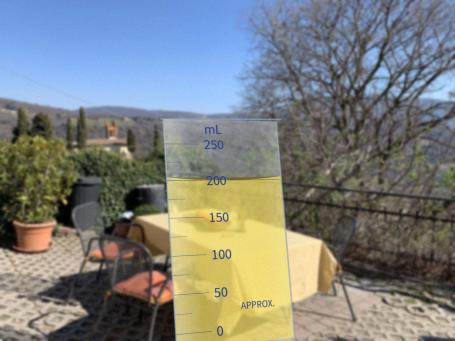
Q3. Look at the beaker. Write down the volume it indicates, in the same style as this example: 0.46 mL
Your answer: 200 mL
